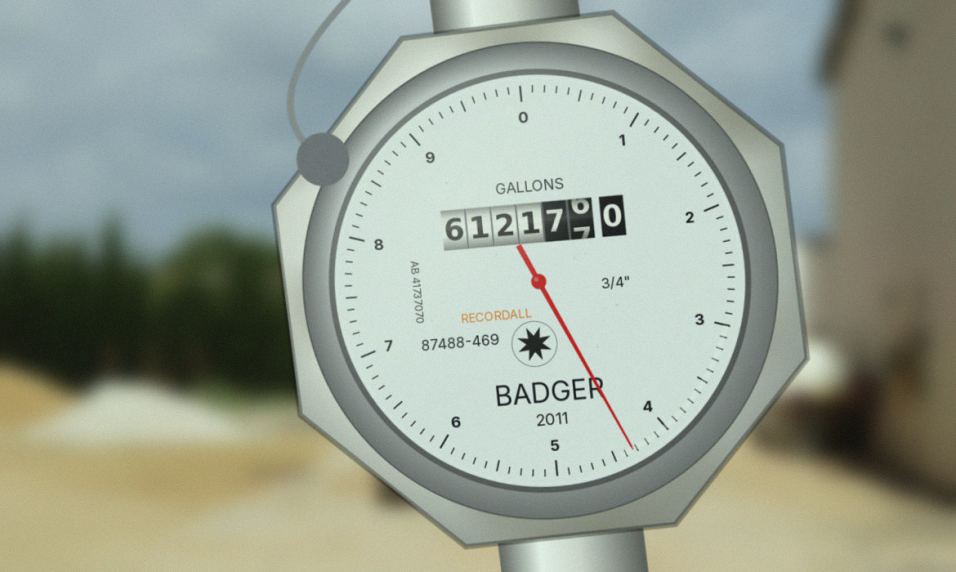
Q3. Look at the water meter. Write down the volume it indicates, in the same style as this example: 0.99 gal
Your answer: 6121764.3 gal
